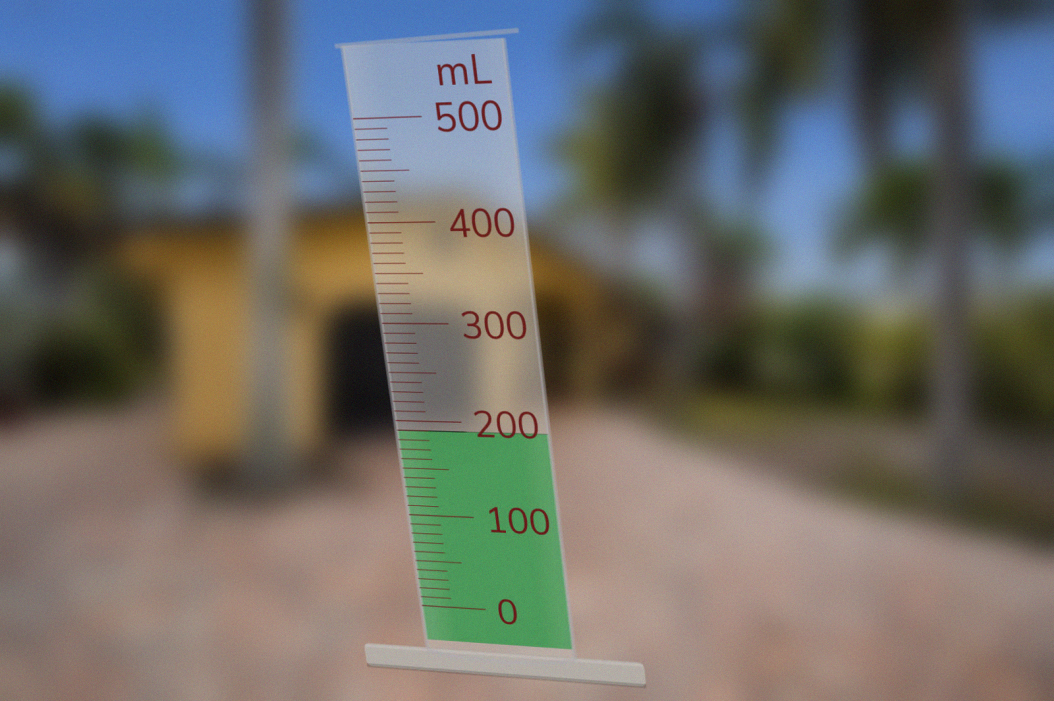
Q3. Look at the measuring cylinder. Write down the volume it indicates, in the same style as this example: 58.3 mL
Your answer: 190 mL
